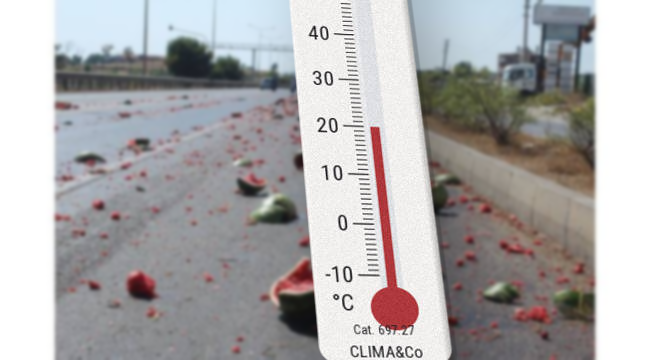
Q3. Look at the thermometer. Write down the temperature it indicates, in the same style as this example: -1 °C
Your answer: 20 °C
